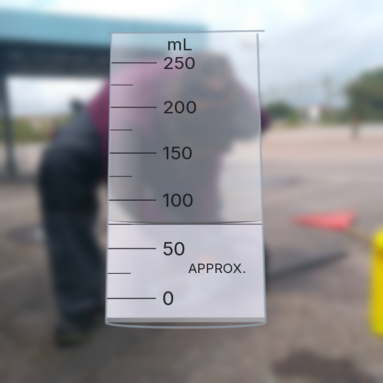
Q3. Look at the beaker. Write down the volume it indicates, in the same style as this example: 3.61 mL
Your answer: 75 mL
